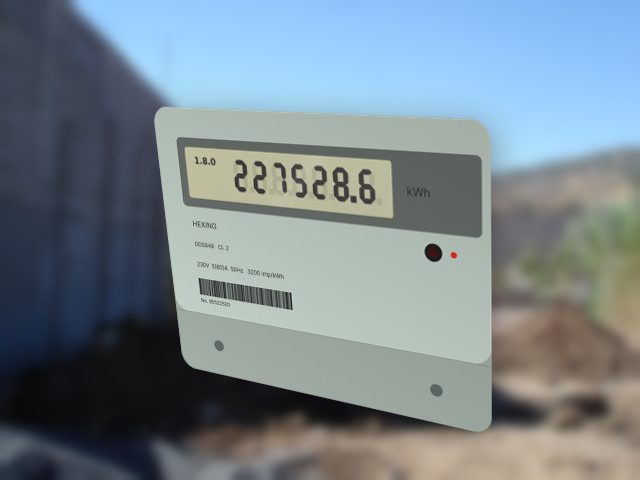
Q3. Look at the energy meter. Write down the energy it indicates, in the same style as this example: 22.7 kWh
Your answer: 227528.6 kWh
